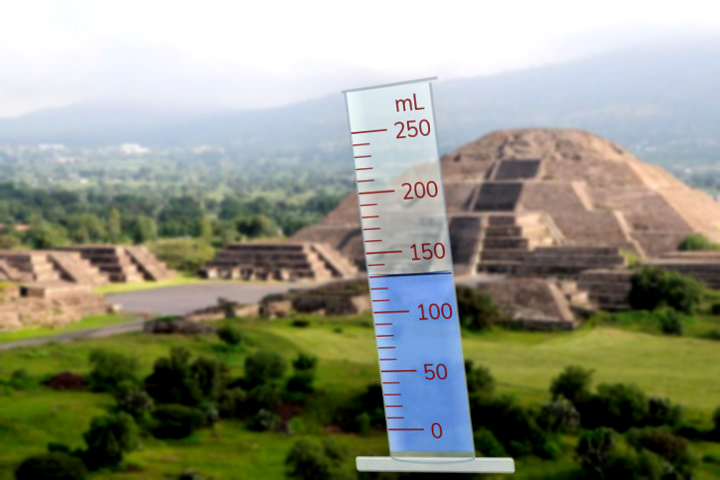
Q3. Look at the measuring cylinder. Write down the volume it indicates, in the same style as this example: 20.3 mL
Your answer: 130 mL
